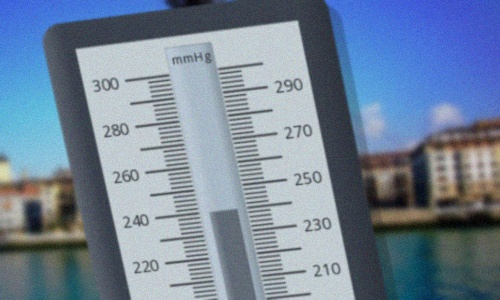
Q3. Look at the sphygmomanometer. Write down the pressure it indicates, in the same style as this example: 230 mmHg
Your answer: 240 mmHg
